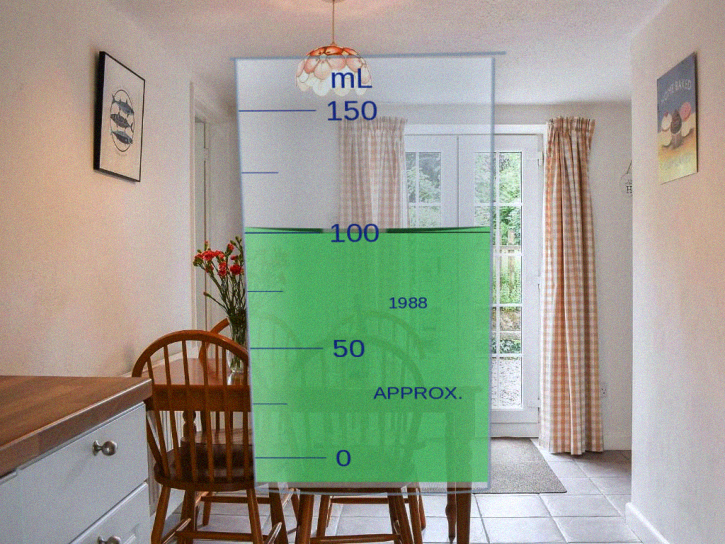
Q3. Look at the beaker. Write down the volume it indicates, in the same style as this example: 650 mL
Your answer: 100 mL
